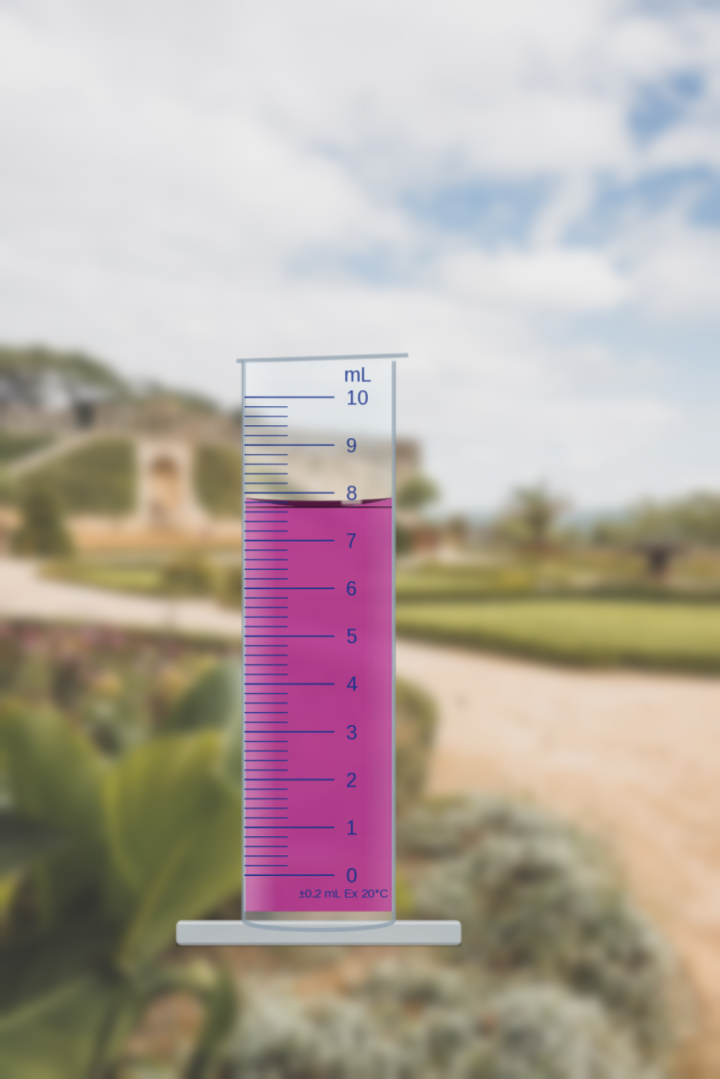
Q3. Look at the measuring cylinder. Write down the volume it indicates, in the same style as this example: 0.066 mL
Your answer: 7.7 mL
